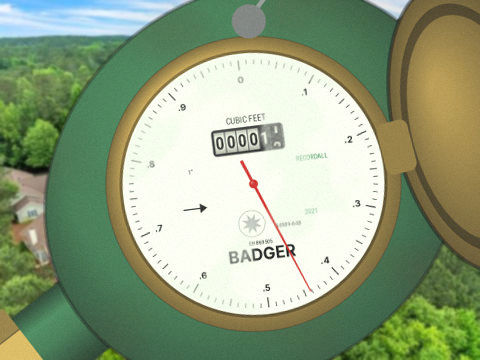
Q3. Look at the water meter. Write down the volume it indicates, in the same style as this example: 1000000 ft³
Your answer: 11.44 ft³
